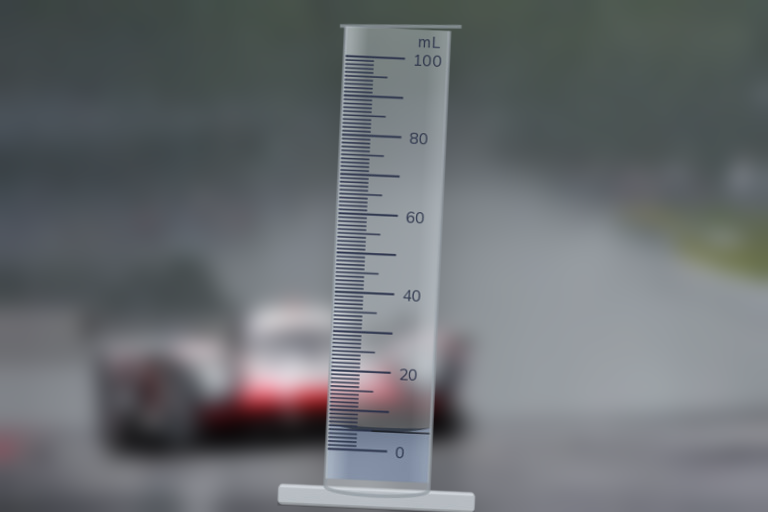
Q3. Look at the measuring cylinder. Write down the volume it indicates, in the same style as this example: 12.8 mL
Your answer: 5 mL
